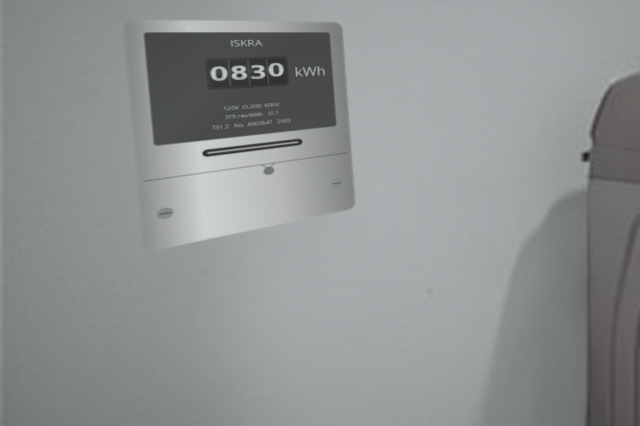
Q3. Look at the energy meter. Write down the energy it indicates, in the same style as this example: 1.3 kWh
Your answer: 830 kWh
